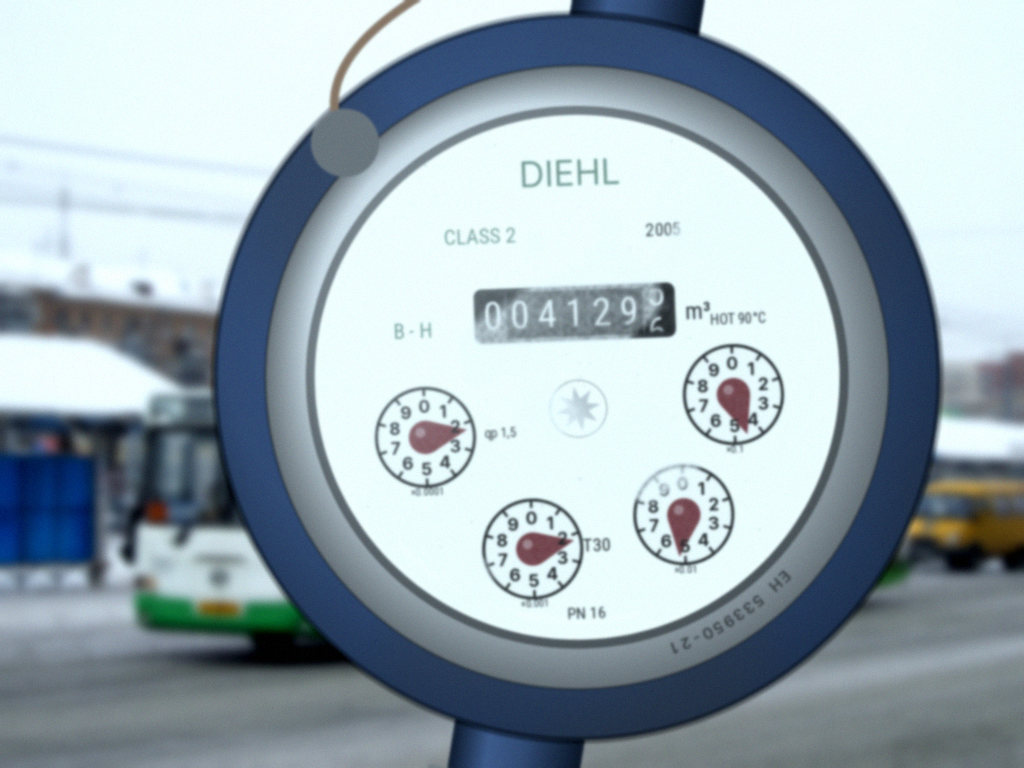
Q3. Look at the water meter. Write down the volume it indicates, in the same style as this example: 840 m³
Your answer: 41295.4522 m³
